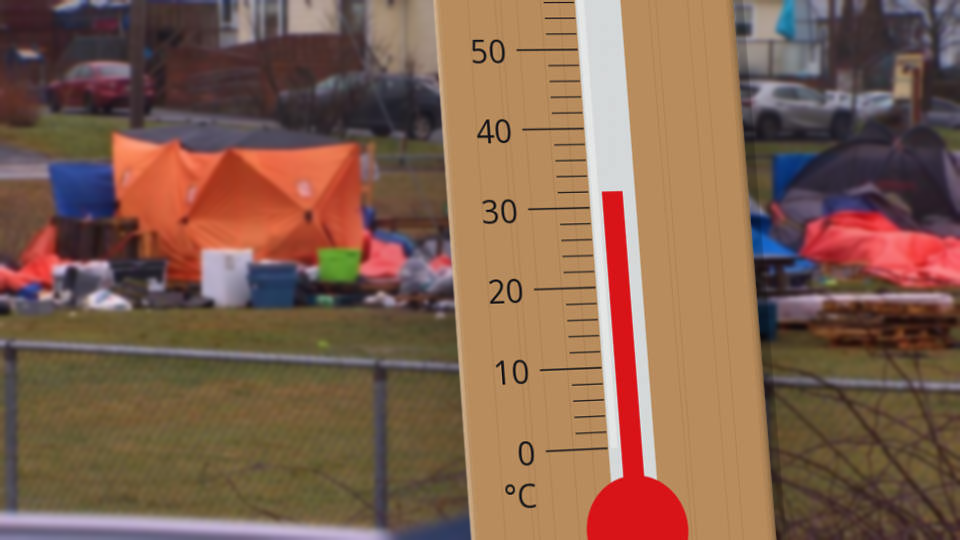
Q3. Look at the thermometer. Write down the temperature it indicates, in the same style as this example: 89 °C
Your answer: 32 °C
